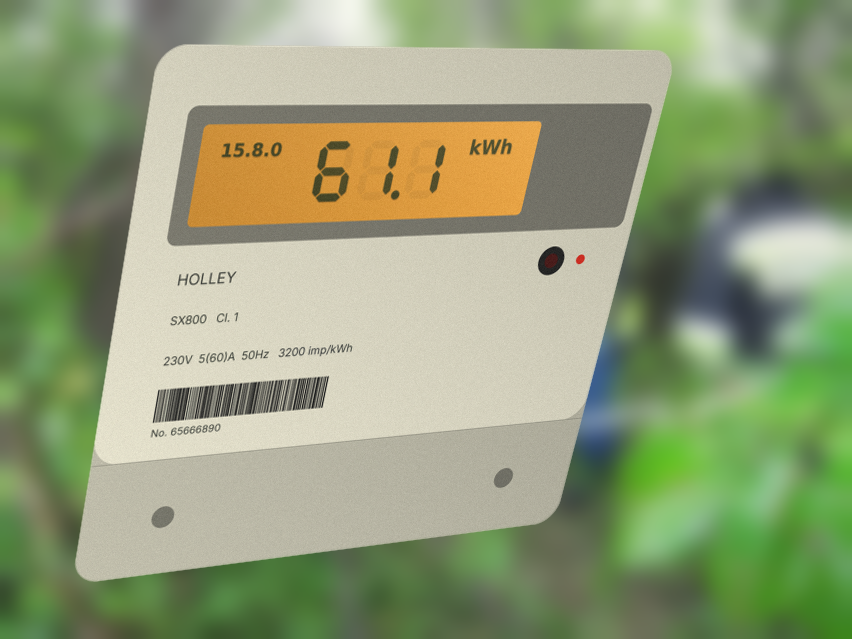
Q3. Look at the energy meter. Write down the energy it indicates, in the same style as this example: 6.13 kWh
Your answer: 61.1 kWh
